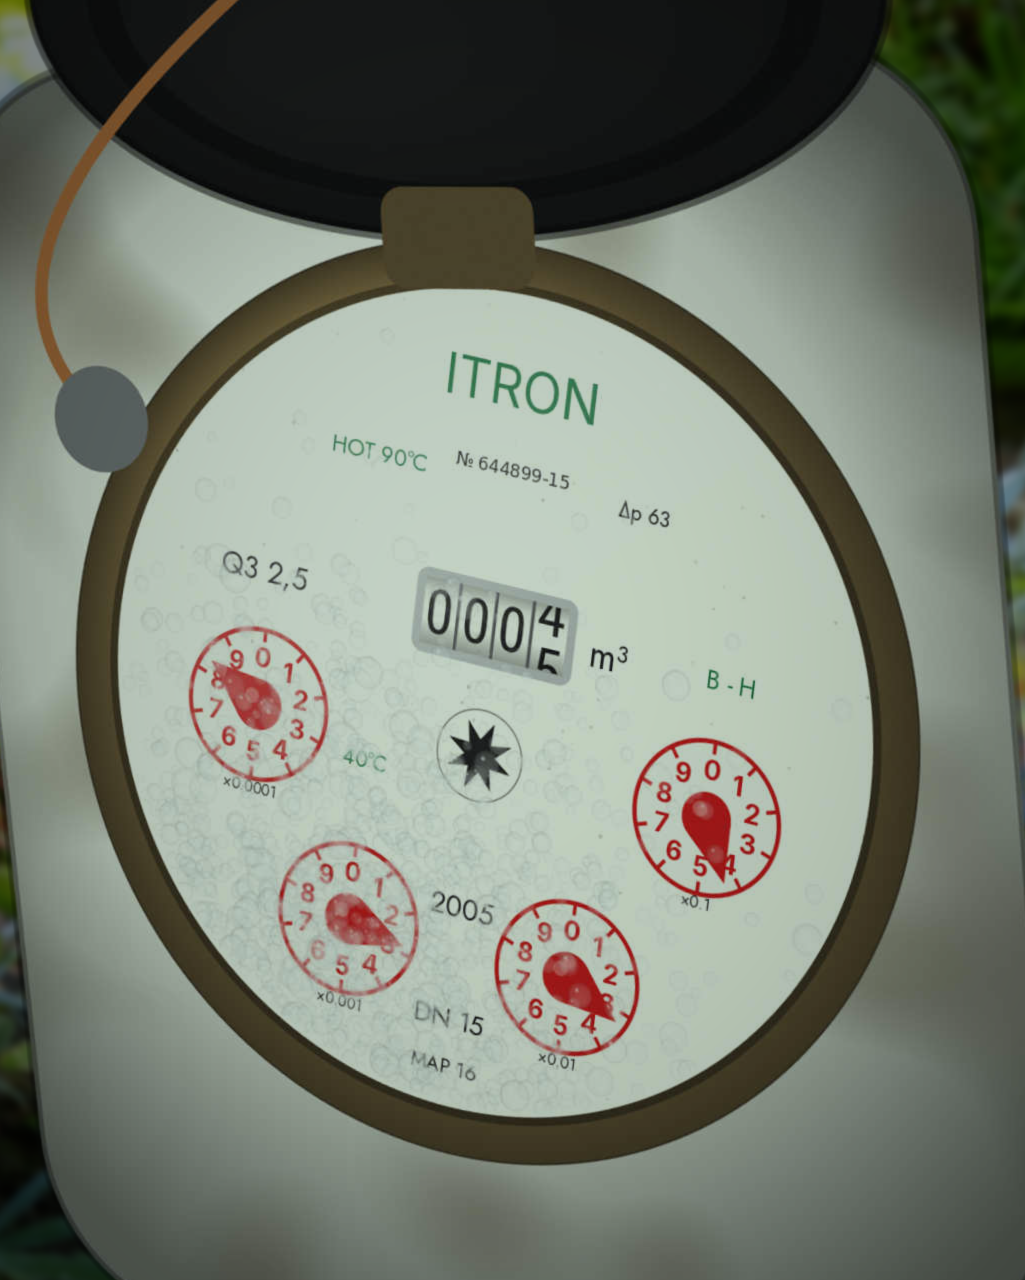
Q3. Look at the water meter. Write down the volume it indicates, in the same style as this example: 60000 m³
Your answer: 4.4328 m³
